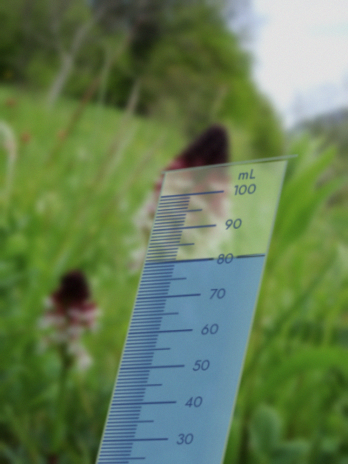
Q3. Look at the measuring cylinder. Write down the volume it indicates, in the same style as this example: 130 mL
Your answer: 80 mL
